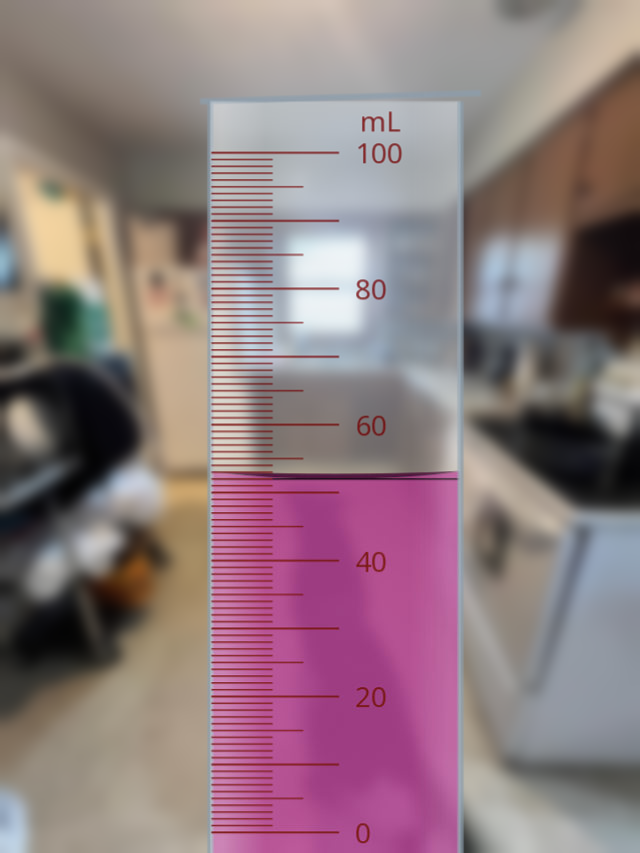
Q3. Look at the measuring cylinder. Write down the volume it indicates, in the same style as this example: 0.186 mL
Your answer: 52 mL
